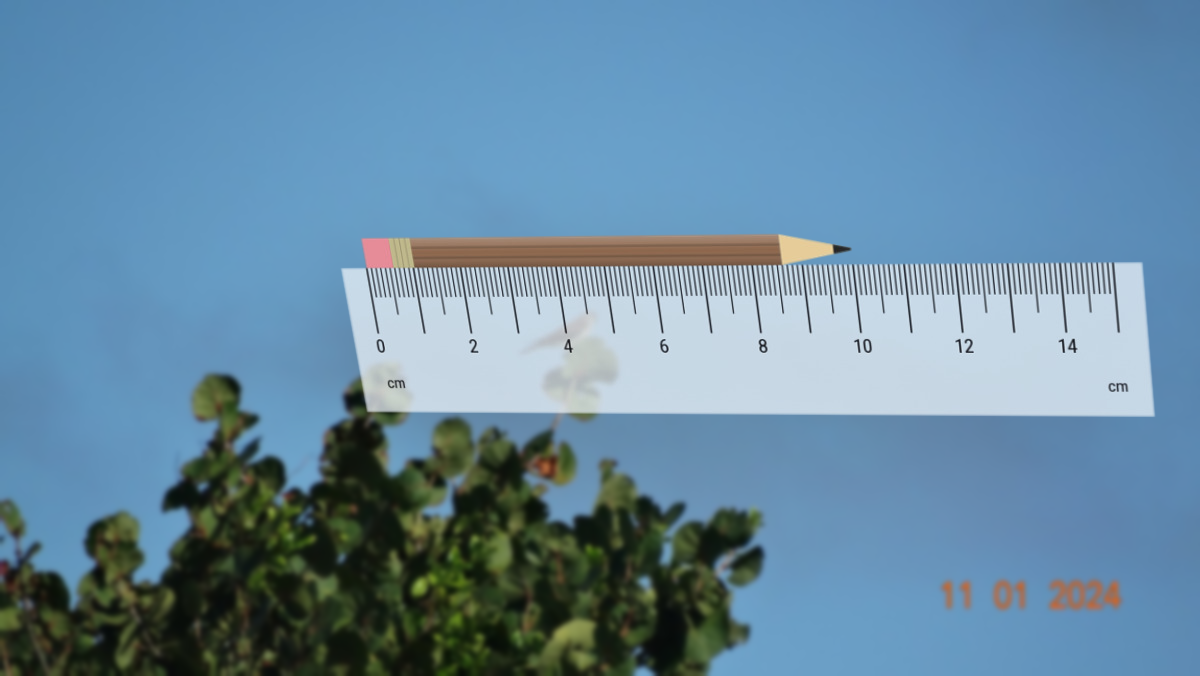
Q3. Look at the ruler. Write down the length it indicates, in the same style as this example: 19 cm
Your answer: 10 cm
